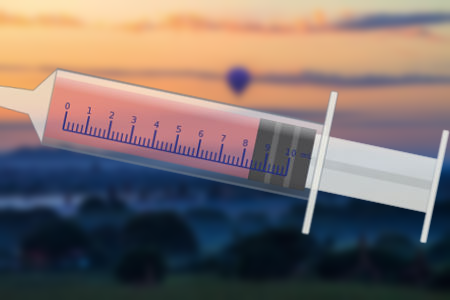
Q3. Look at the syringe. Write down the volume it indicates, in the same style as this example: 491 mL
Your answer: 8.4 mL
